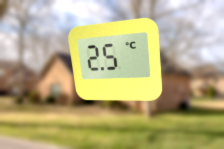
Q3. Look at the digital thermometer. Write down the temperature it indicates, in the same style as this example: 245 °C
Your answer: 2.5 °C
